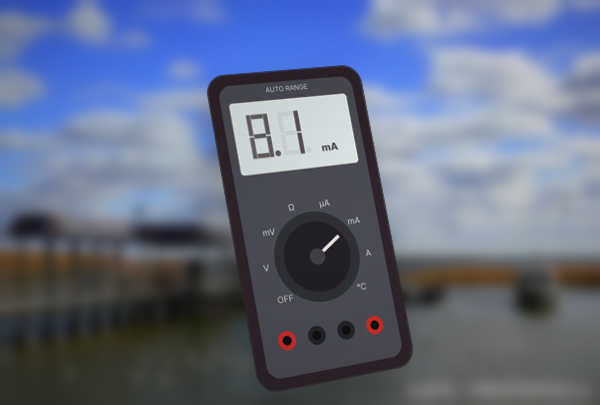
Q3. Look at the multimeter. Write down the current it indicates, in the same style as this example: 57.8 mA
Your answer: 8.1 mA
